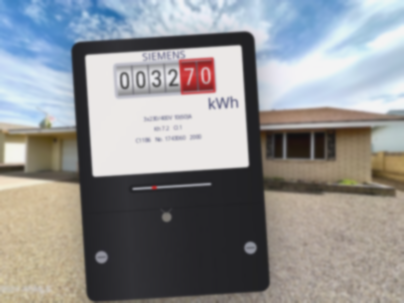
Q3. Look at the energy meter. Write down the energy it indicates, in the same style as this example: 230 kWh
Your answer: 32.70 kWh
